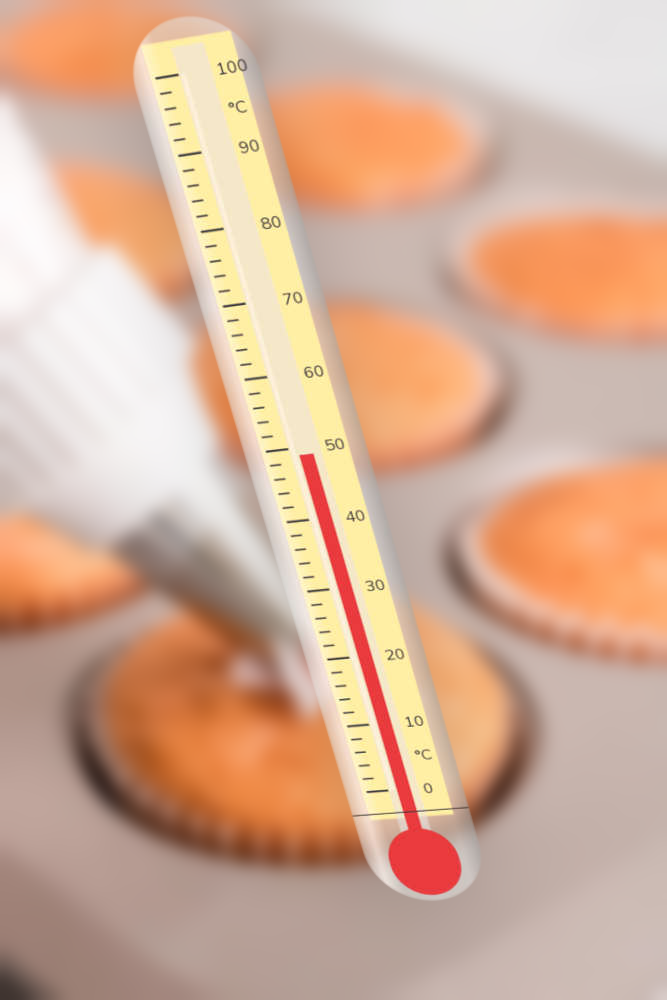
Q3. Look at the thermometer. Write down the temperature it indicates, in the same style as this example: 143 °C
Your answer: 49 °C
